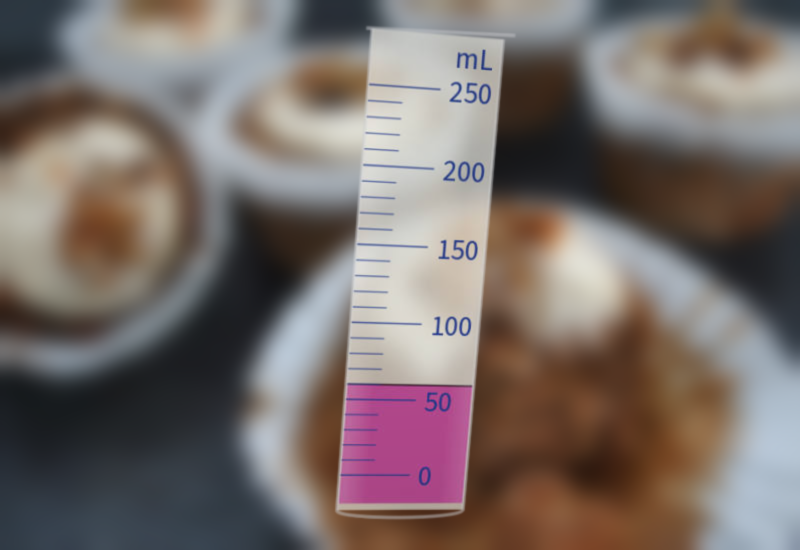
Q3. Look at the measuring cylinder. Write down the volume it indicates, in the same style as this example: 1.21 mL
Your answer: 60 mL
